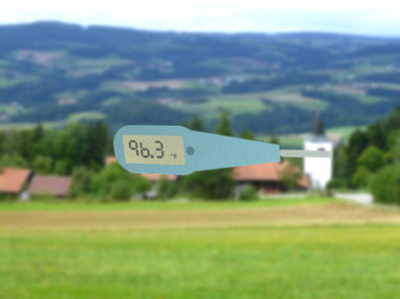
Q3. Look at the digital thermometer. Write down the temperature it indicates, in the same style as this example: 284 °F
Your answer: 96.3 °F
